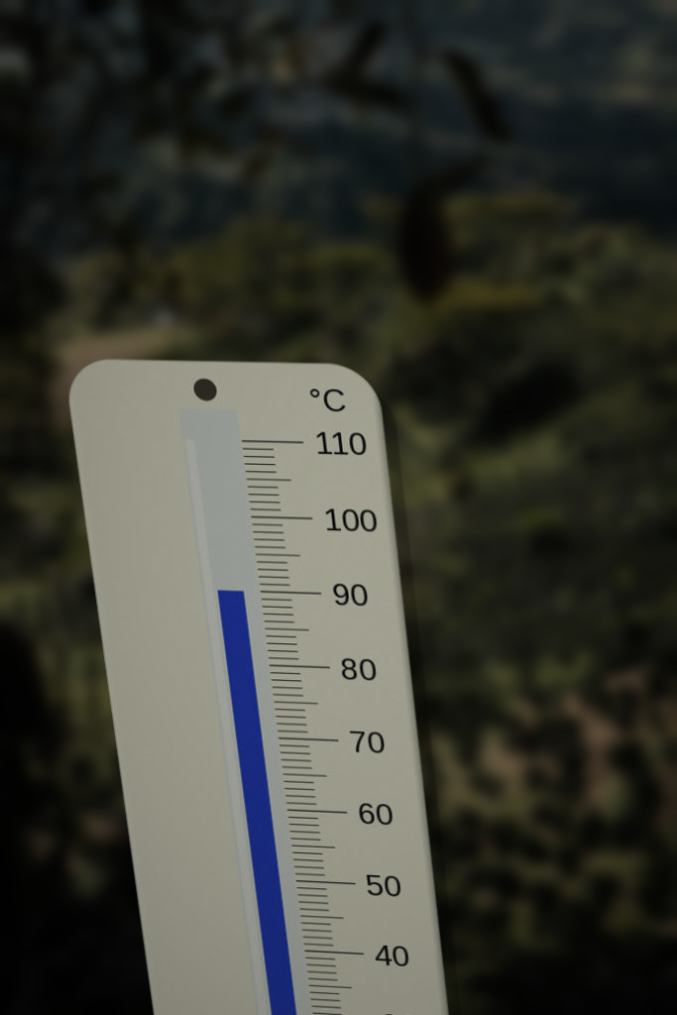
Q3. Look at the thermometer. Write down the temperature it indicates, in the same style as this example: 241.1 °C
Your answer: 90 °C
